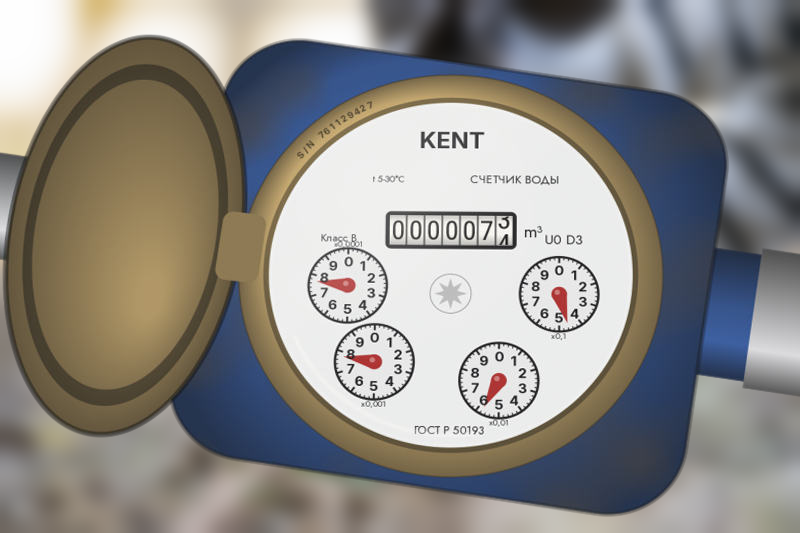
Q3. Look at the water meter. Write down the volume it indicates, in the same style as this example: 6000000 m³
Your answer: 73.4577 m³
